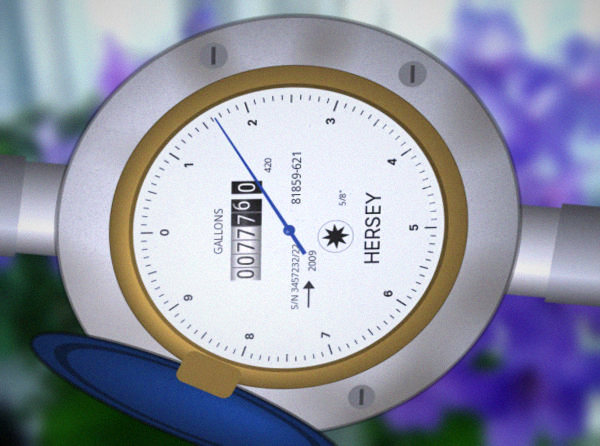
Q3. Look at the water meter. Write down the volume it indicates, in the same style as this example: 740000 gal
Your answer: 77761.6 gal
